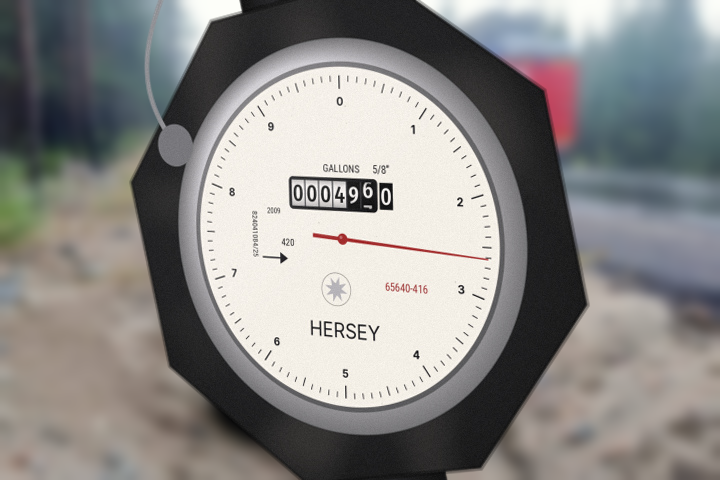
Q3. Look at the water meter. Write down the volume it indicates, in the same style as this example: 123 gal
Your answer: 4962.6 gal
